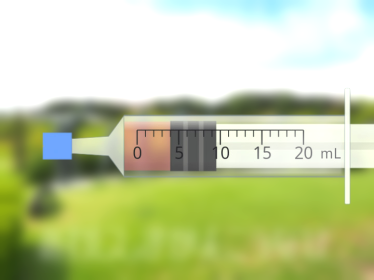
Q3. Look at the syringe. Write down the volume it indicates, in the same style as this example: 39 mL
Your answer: 4 mL
